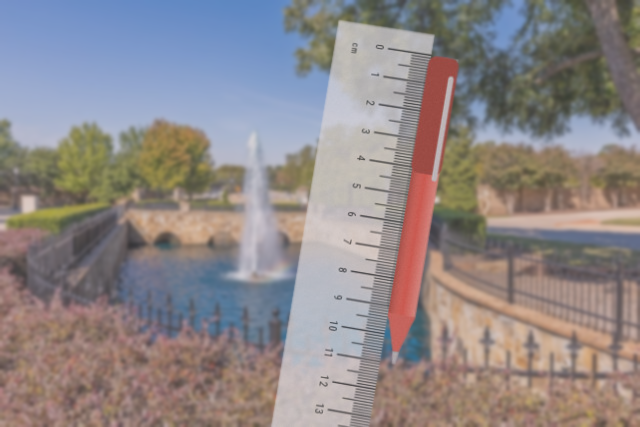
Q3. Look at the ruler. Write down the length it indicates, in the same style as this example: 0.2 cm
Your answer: 11 cm
